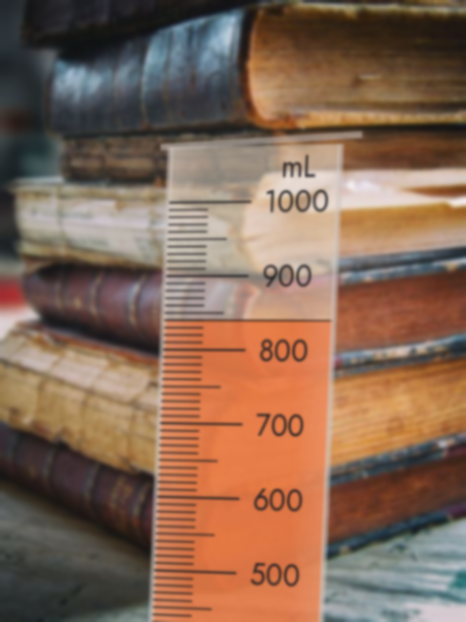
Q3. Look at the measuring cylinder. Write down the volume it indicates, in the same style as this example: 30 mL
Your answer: 840 mL
